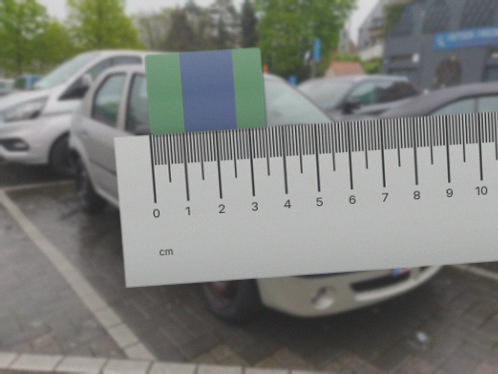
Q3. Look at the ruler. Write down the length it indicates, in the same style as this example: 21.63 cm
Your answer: 3.5 cm
